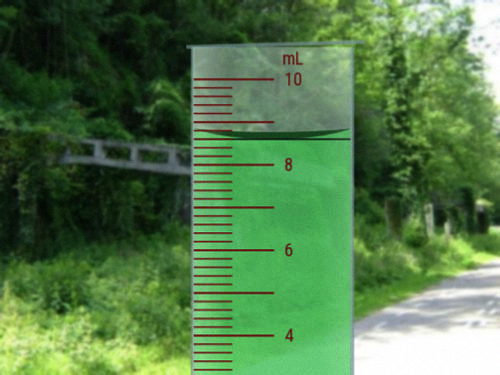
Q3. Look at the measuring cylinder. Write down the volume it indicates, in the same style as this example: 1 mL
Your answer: 8.6 mL
